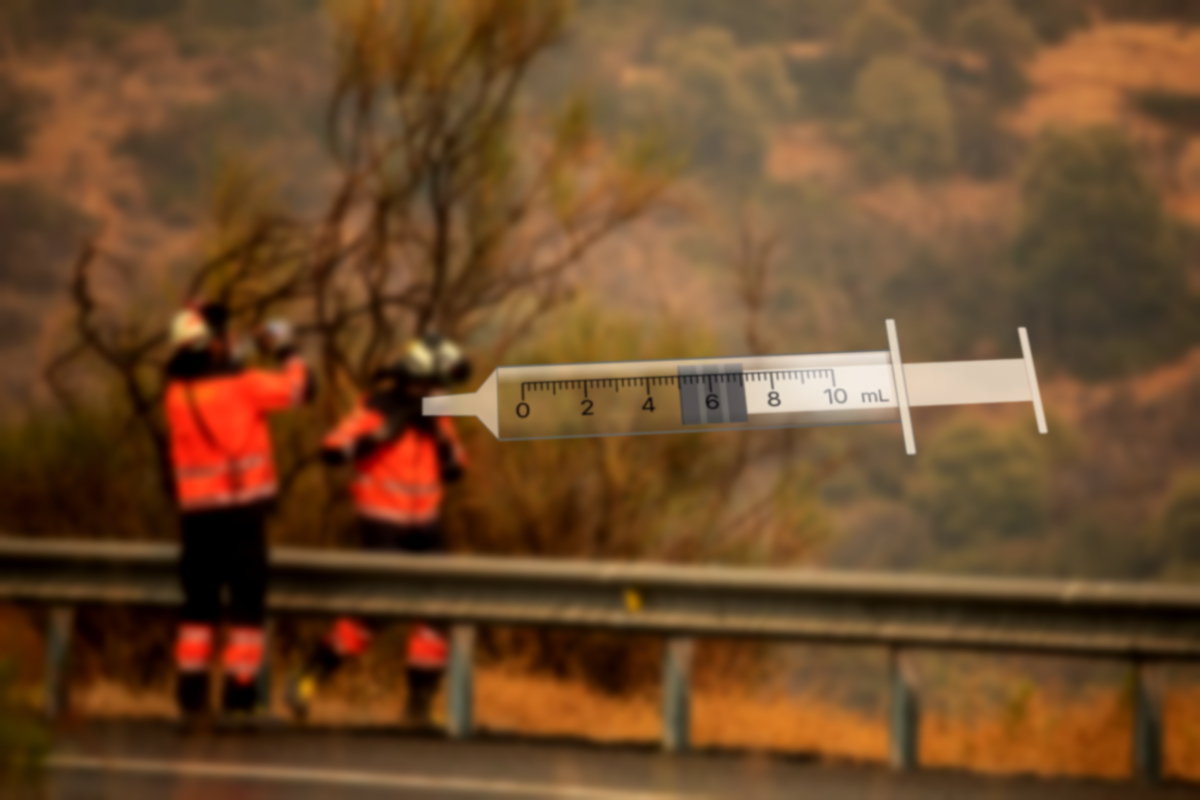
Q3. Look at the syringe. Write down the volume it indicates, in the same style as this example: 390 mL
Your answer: 5 mL
